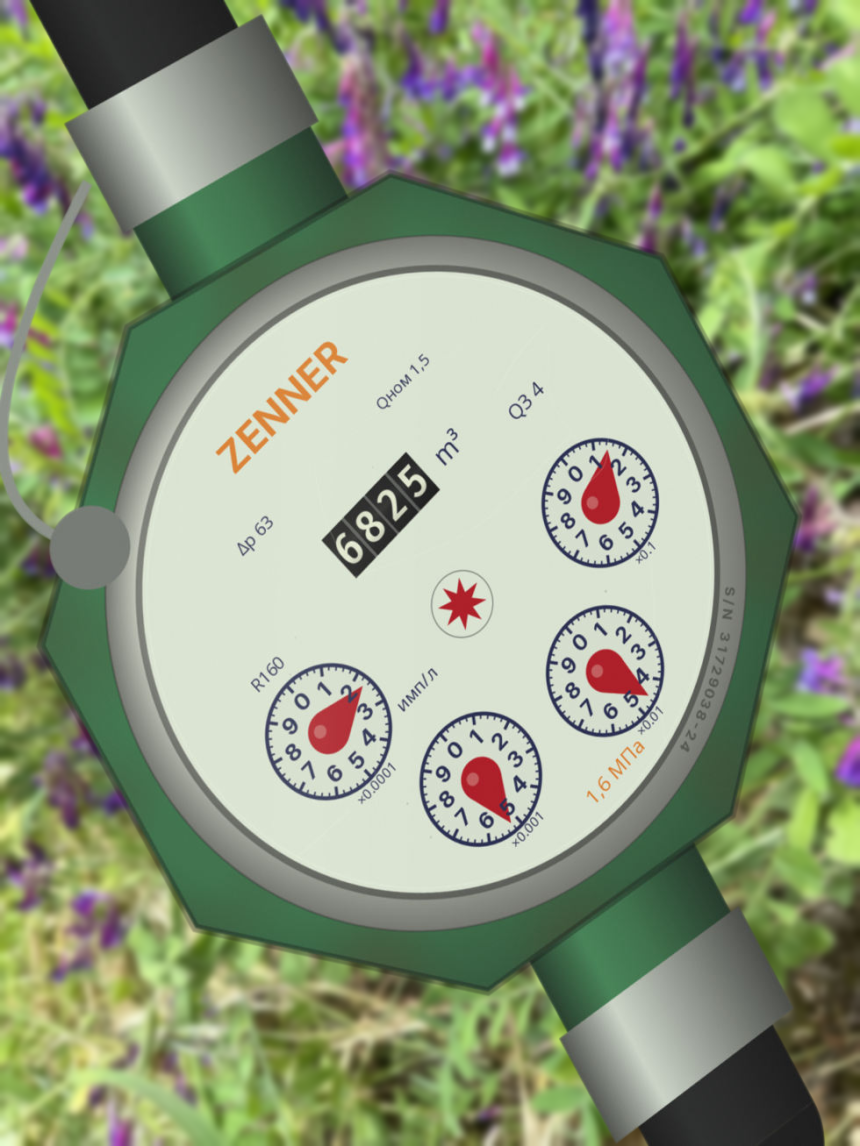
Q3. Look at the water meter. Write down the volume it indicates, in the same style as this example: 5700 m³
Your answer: 6825.1452 m³
